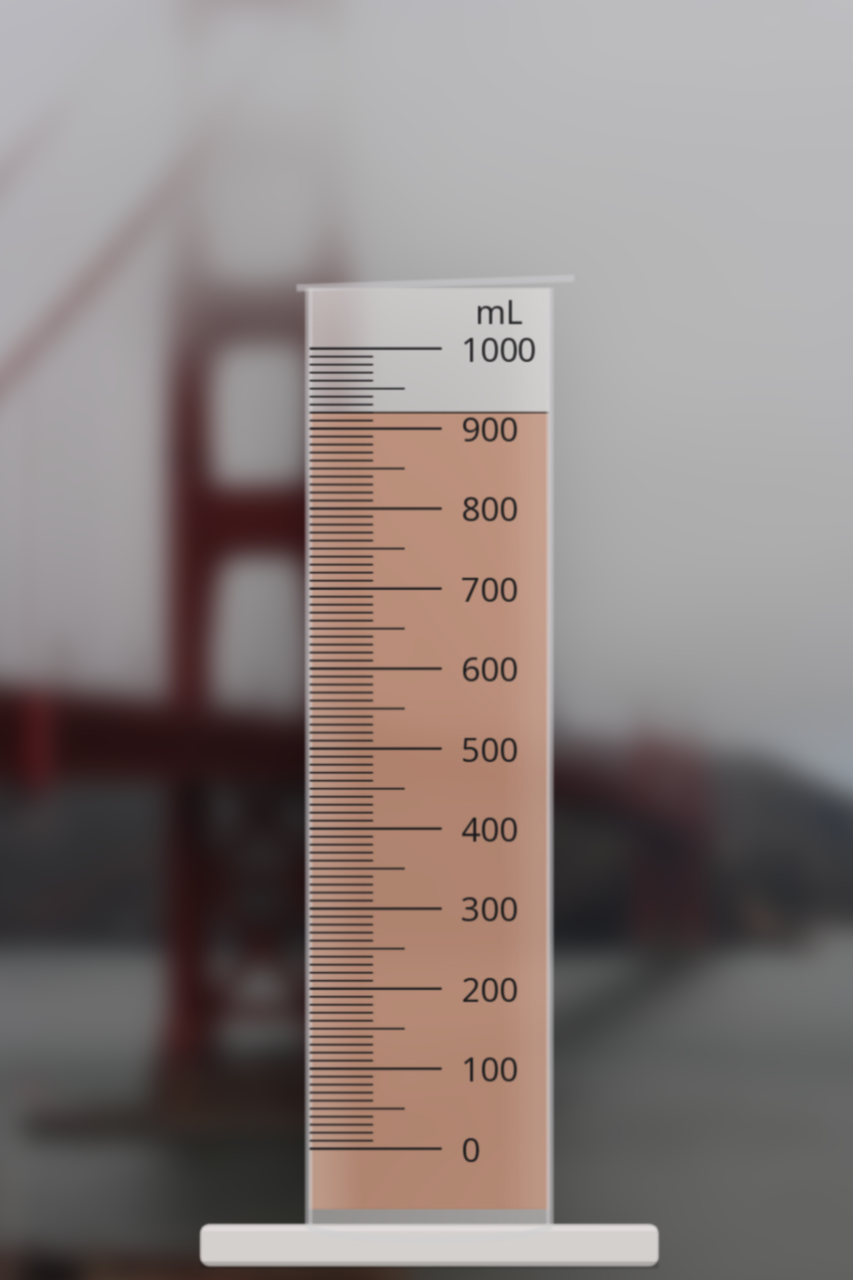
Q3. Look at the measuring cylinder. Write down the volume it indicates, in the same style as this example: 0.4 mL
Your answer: 920 mL
